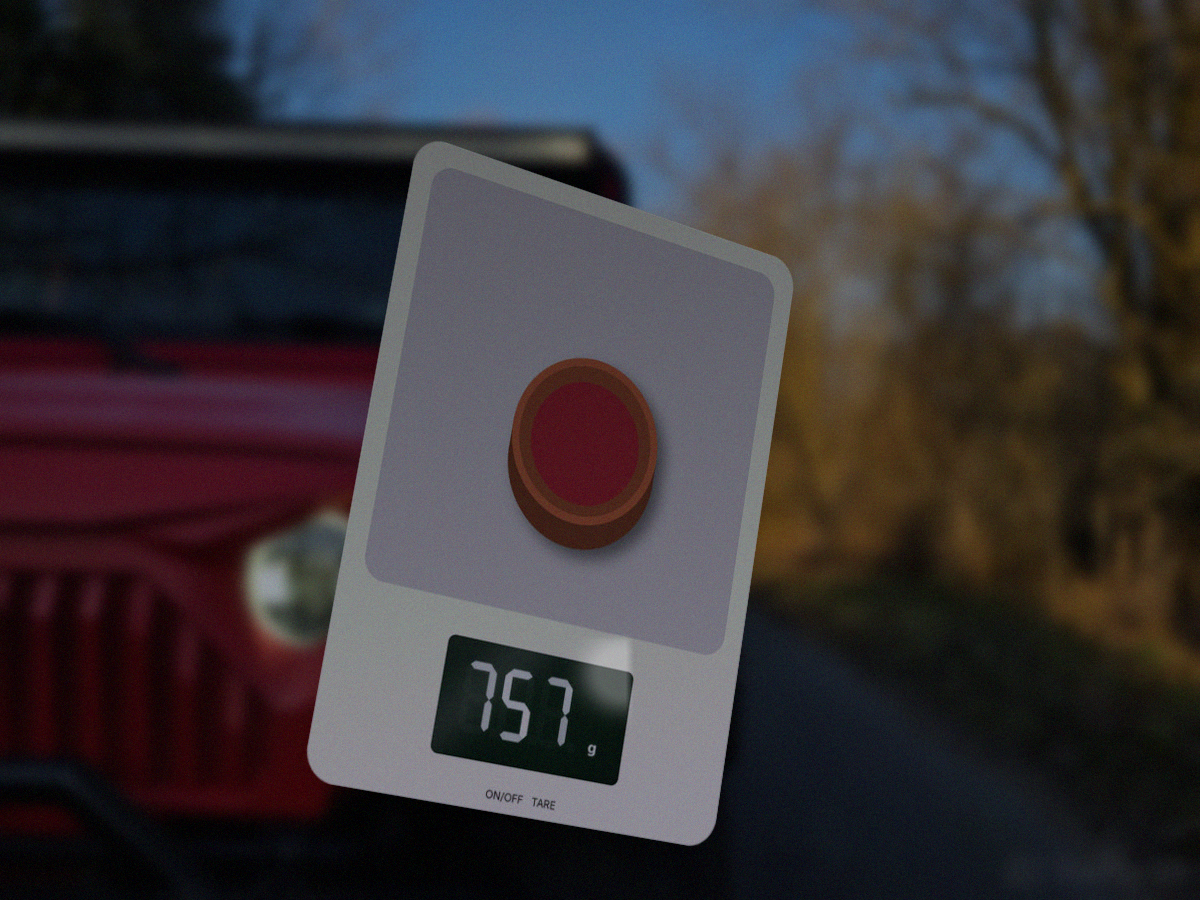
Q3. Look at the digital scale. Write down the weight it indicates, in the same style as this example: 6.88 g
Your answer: 757 g
